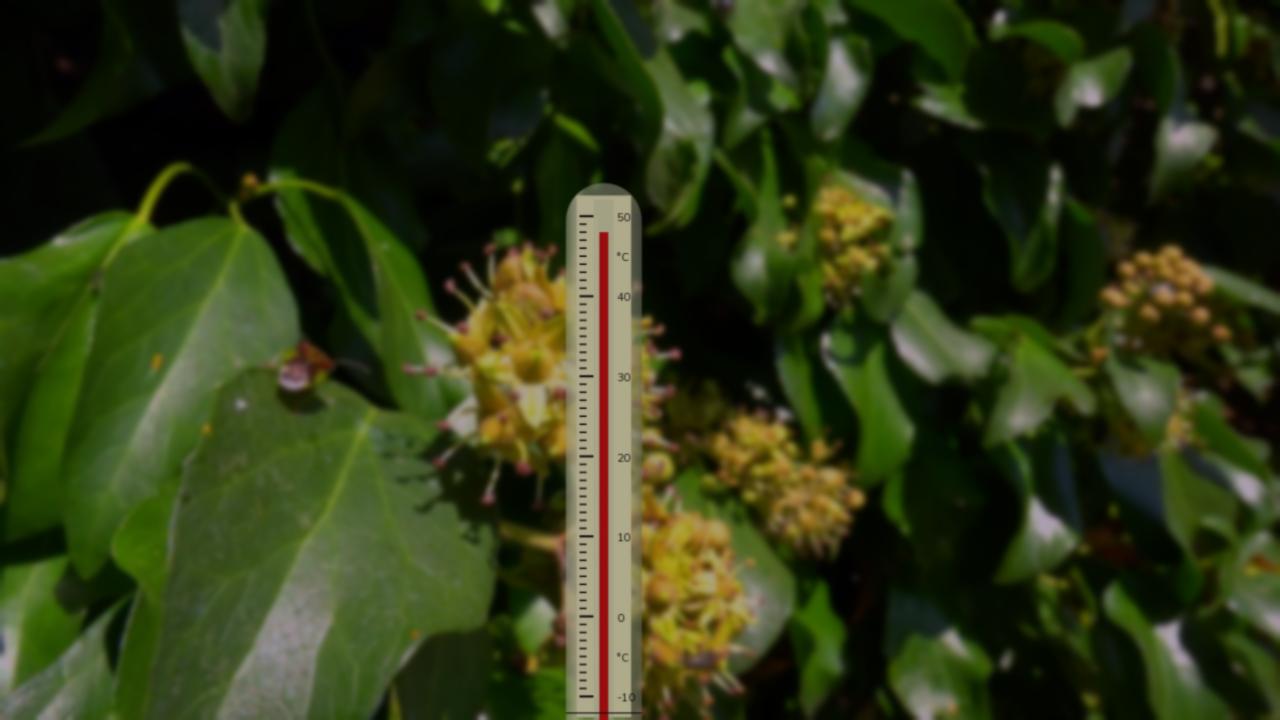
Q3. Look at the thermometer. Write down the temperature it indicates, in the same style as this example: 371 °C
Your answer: 48 °C
